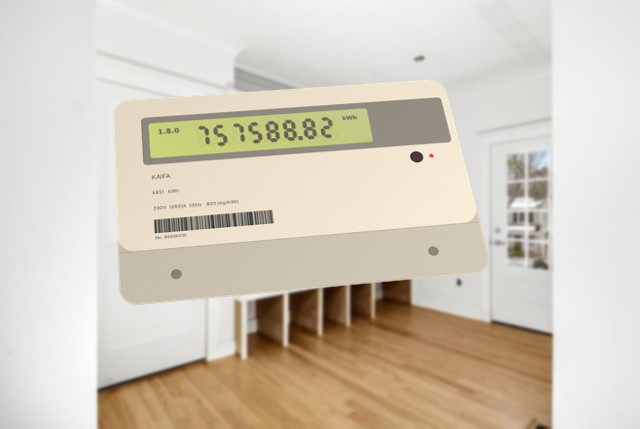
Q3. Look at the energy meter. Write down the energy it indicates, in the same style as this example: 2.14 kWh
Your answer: 757588.82 kWh
